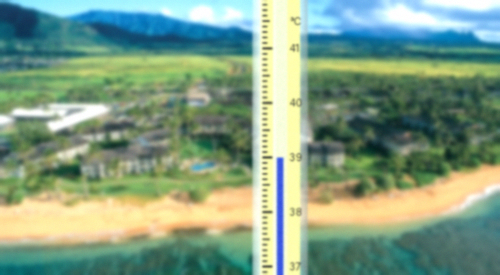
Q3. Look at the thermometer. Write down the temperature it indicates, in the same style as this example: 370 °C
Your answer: 39 °C
